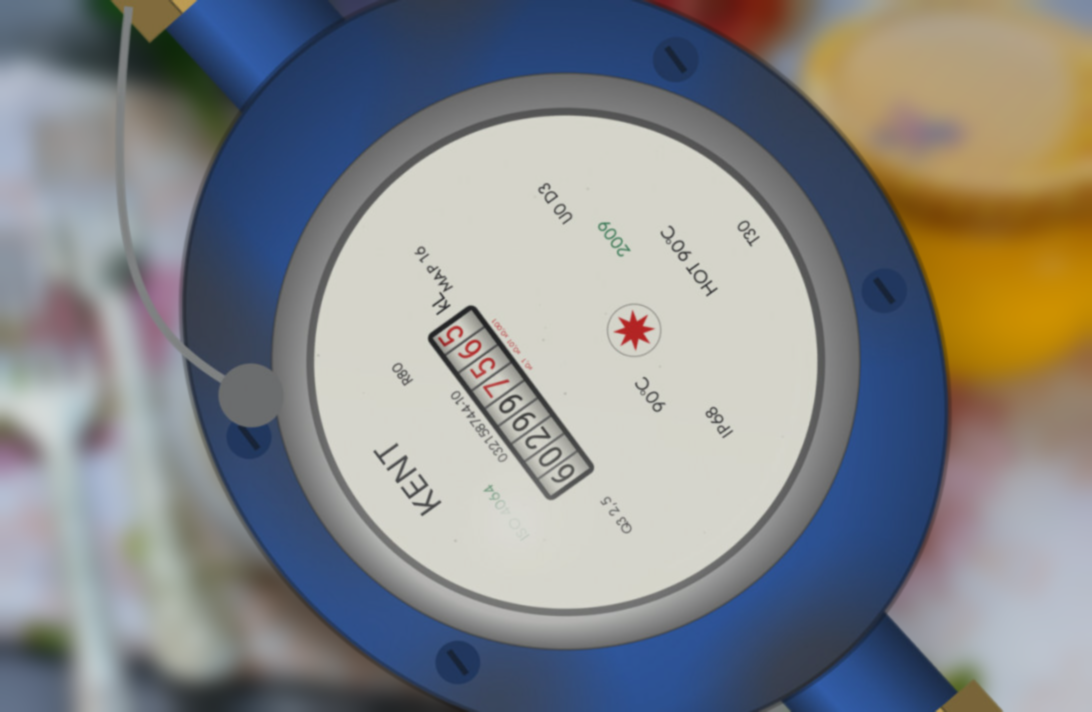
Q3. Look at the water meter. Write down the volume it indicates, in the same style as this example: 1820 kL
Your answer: 60299.7565 kL
